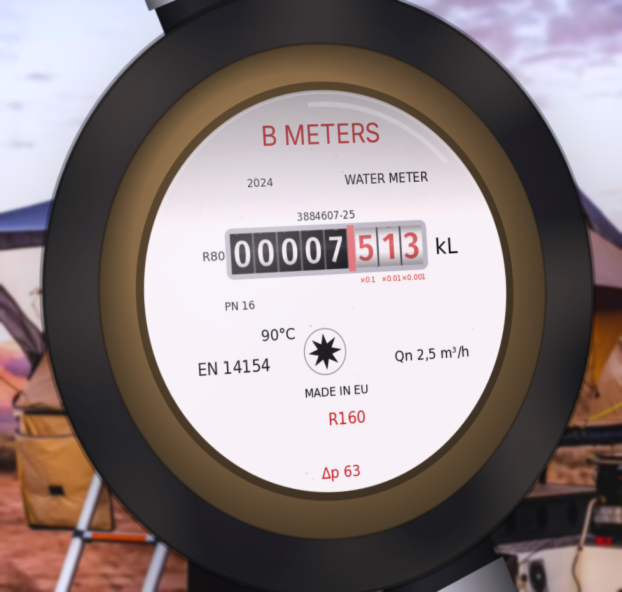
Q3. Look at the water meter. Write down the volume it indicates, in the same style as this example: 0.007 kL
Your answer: 7.513 kL
